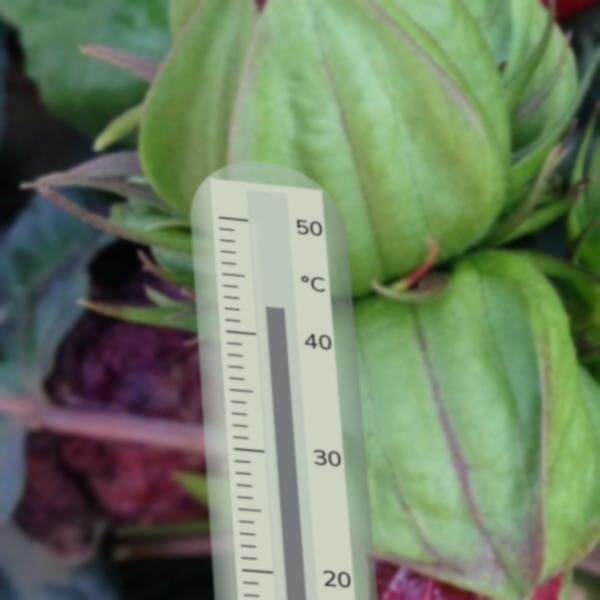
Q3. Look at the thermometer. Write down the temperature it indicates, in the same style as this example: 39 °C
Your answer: 42.5 °C
